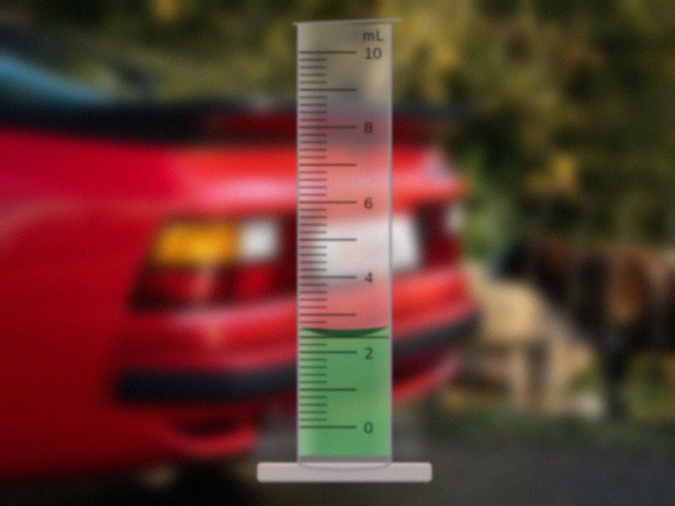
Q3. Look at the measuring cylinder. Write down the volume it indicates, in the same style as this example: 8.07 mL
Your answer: 2.4 mL
